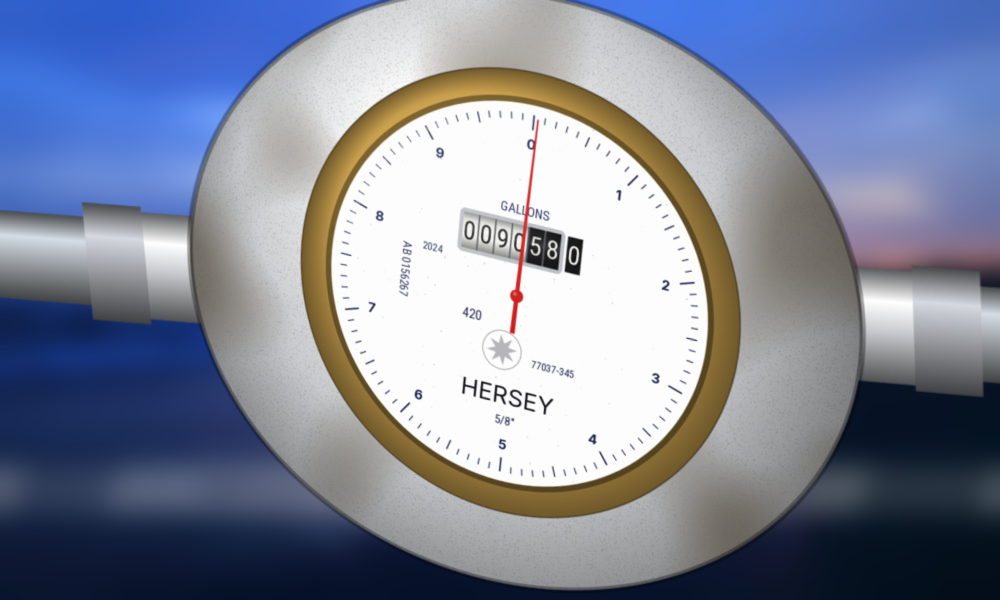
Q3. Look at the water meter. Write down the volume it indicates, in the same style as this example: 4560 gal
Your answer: 90580.0 gal
